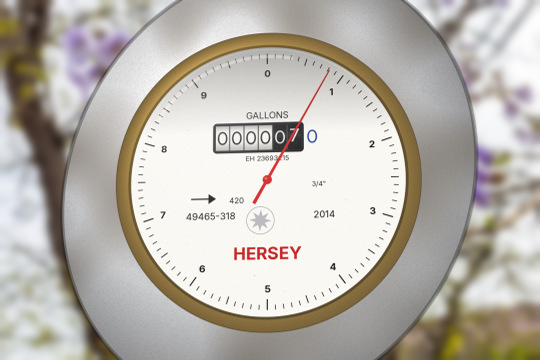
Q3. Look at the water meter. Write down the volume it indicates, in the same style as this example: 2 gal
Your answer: 70.8 gal
